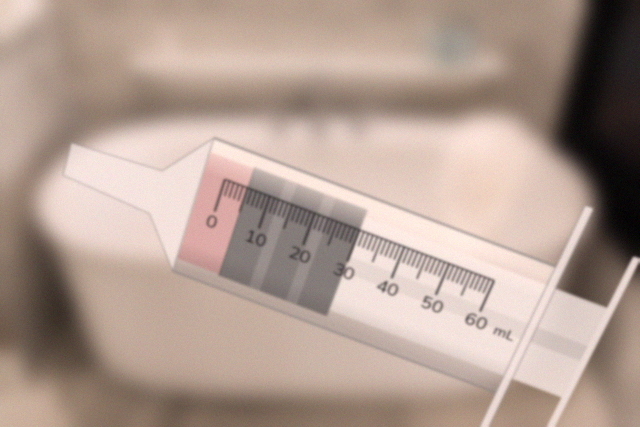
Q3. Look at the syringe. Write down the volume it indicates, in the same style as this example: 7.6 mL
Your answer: 5 mL
